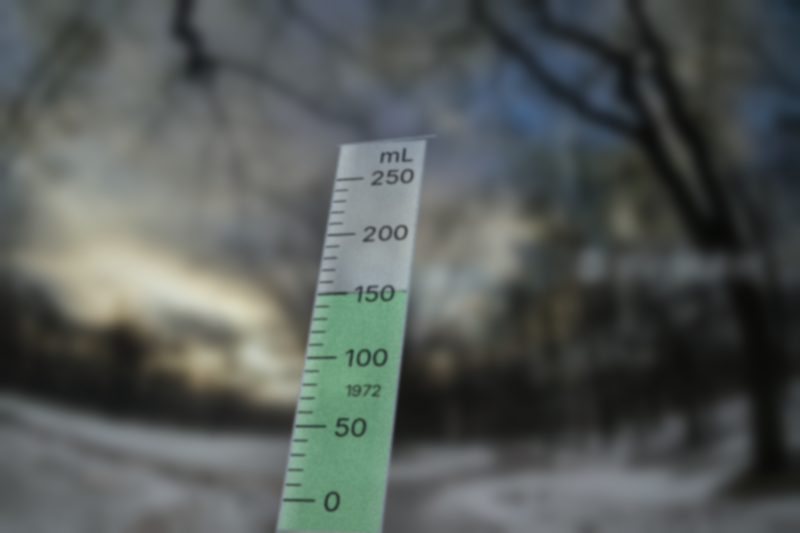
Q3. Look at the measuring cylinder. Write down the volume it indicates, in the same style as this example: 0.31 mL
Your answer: 150 mL
